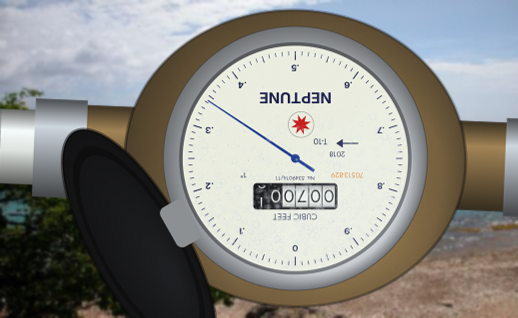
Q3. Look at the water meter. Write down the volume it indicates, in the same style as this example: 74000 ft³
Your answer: 7001.34 ft³
